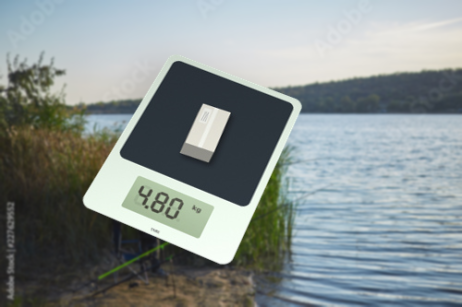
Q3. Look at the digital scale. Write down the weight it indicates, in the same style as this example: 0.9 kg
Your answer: 4.80 kg
